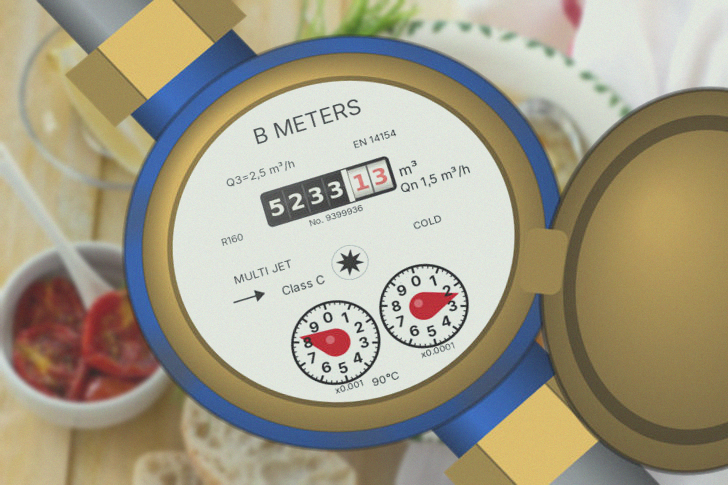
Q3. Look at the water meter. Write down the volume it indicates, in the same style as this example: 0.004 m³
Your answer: 5233.1382 m³
